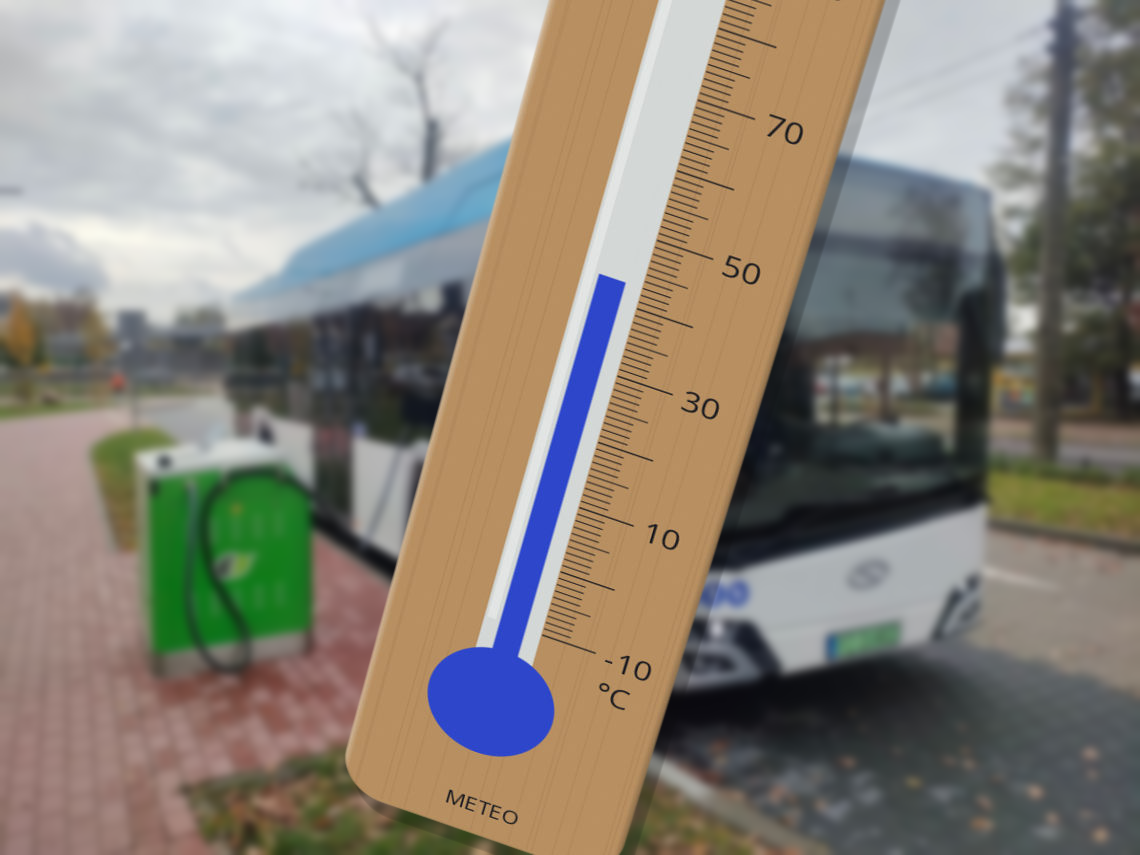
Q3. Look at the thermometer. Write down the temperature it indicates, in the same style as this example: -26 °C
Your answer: 43 °C
